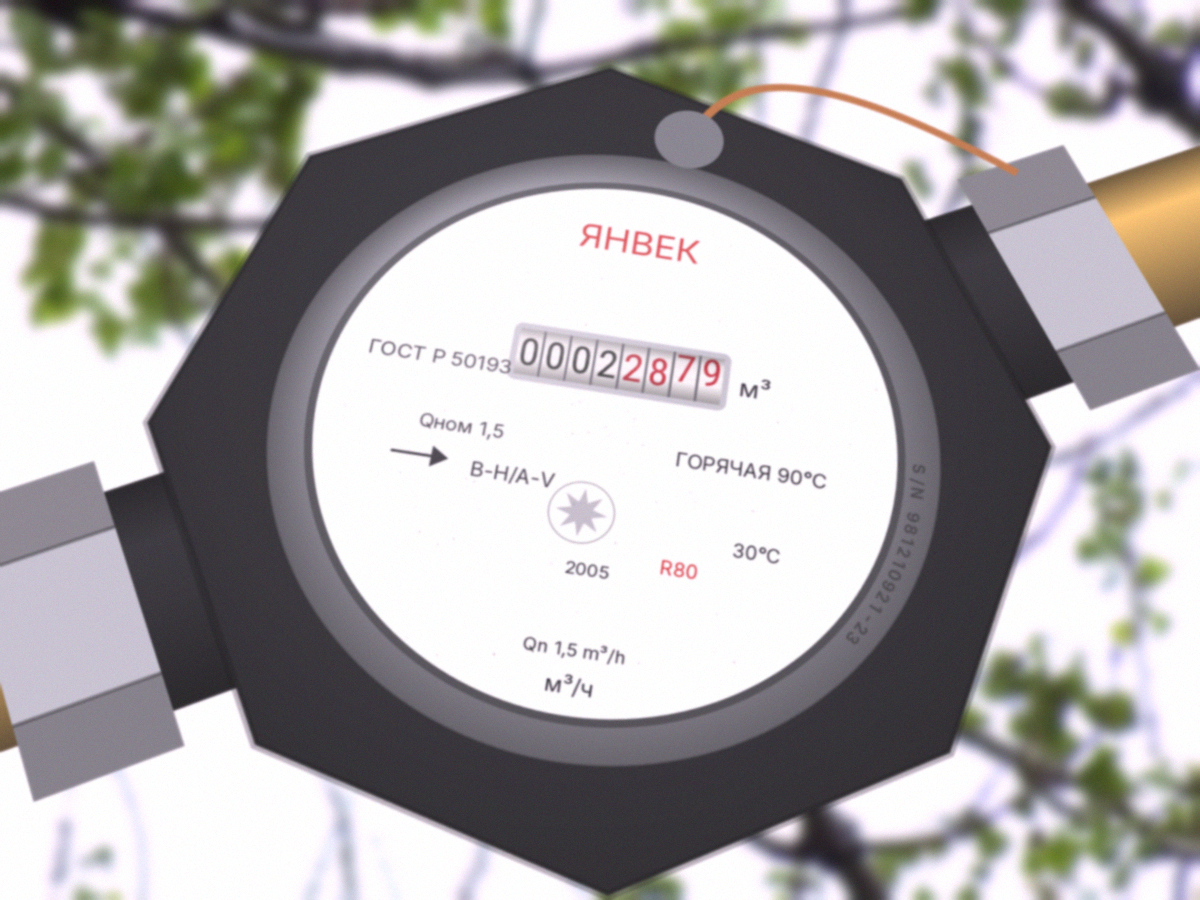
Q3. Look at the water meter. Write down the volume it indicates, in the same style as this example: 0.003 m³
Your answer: 2.2879 m³
